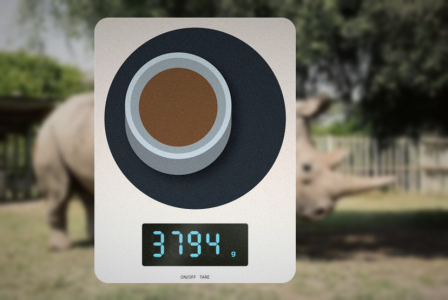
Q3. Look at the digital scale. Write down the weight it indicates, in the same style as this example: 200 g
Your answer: 3794 g
